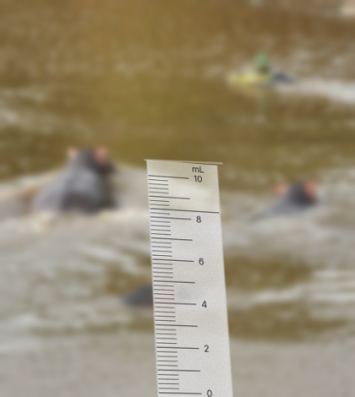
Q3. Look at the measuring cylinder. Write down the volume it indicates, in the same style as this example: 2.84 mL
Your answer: 8.4 mL
